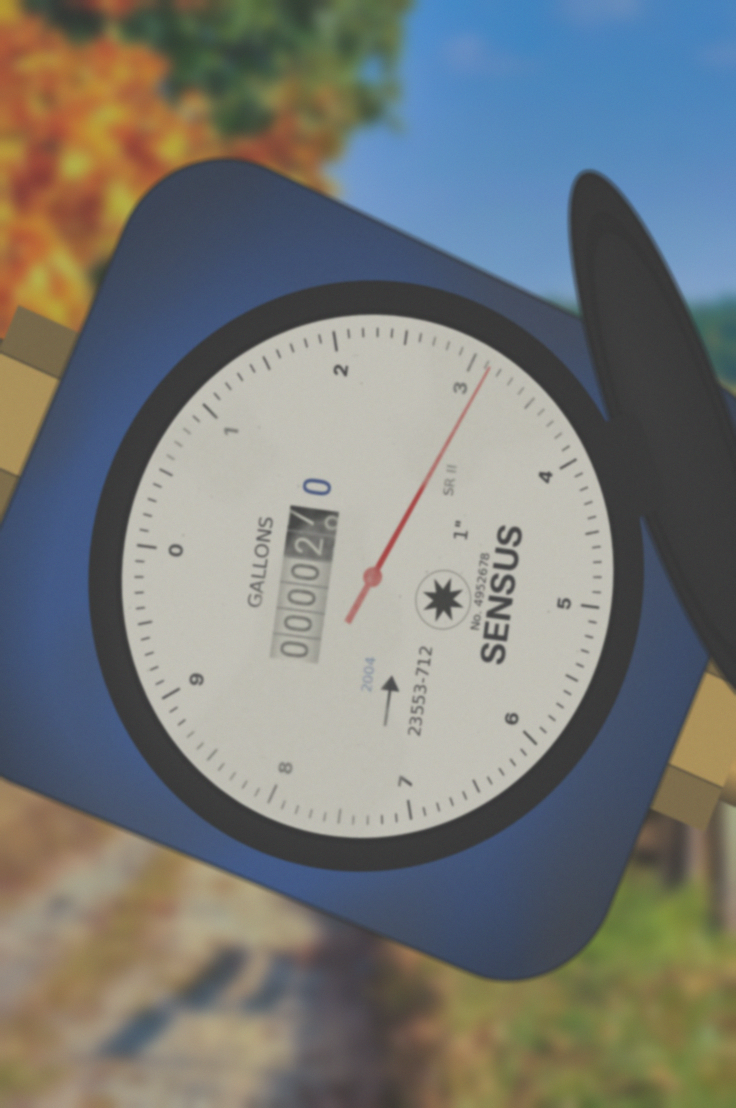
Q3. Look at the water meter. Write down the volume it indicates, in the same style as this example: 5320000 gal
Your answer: 273.1 gal
